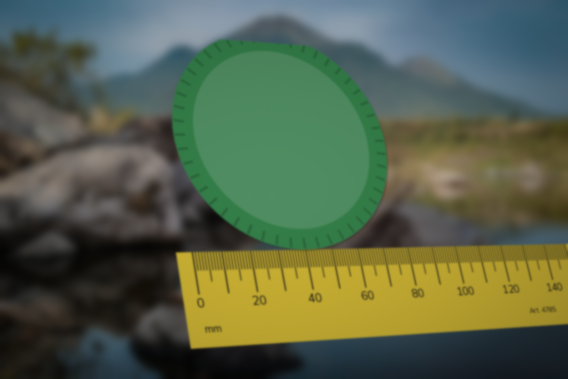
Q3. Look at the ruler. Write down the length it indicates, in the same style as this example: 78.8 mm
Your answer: 80 mm
